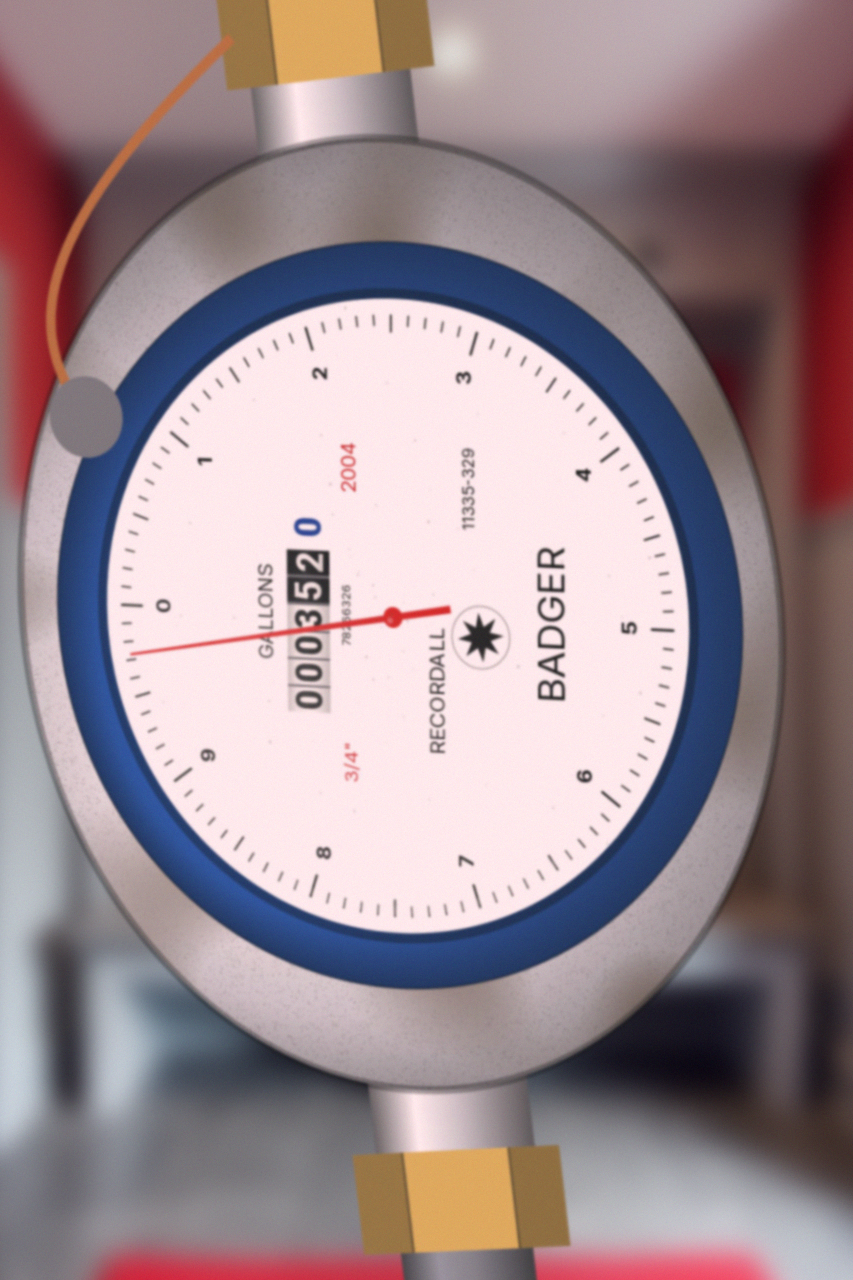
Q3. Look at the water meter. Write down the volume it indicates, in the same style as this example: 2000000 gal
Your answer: 3519.7 gal
